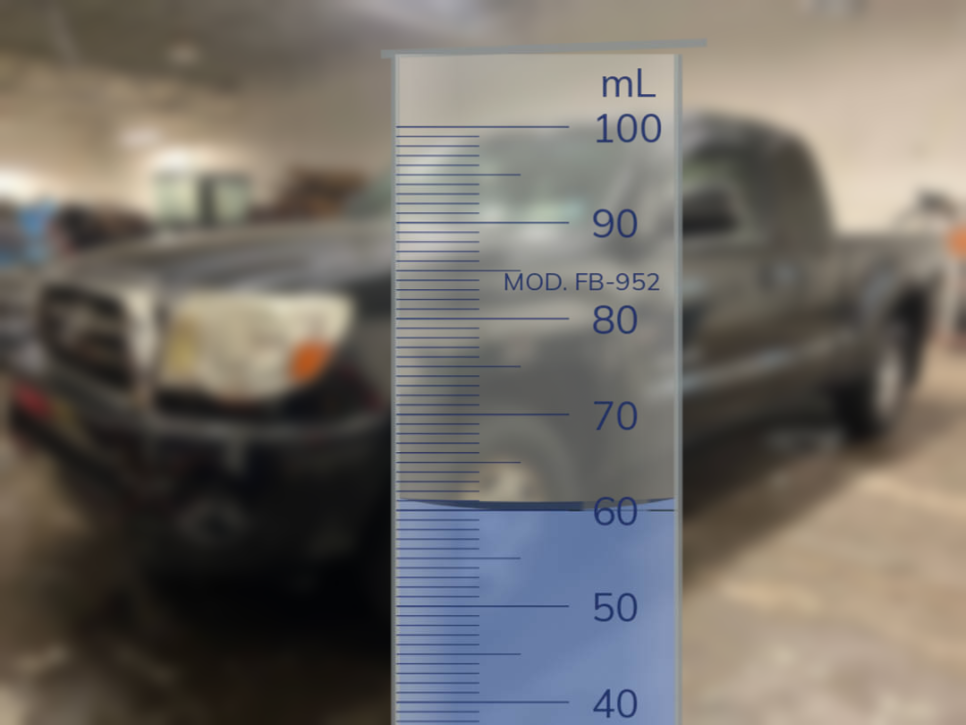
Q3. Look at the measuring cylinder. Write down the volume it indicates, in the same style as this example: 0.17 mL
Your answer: 60 mL
